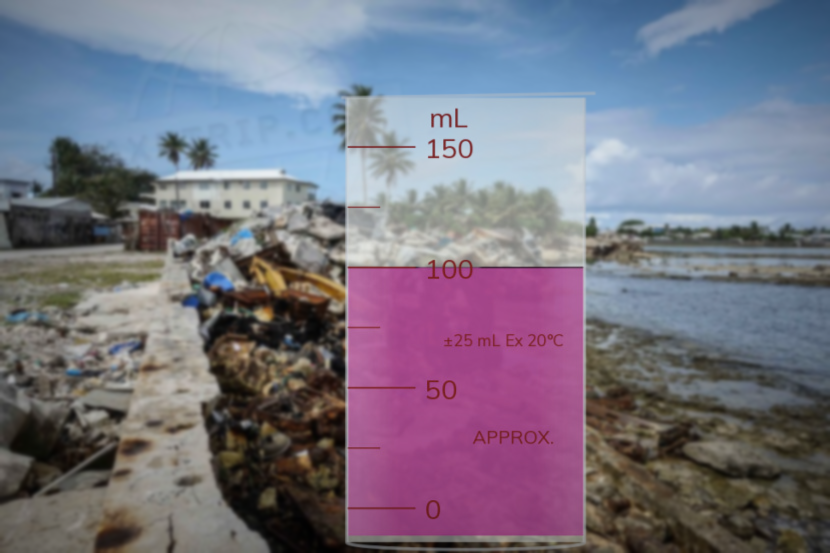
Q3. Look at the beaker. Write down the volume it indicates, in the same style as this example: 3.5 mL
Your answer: 100 mL
